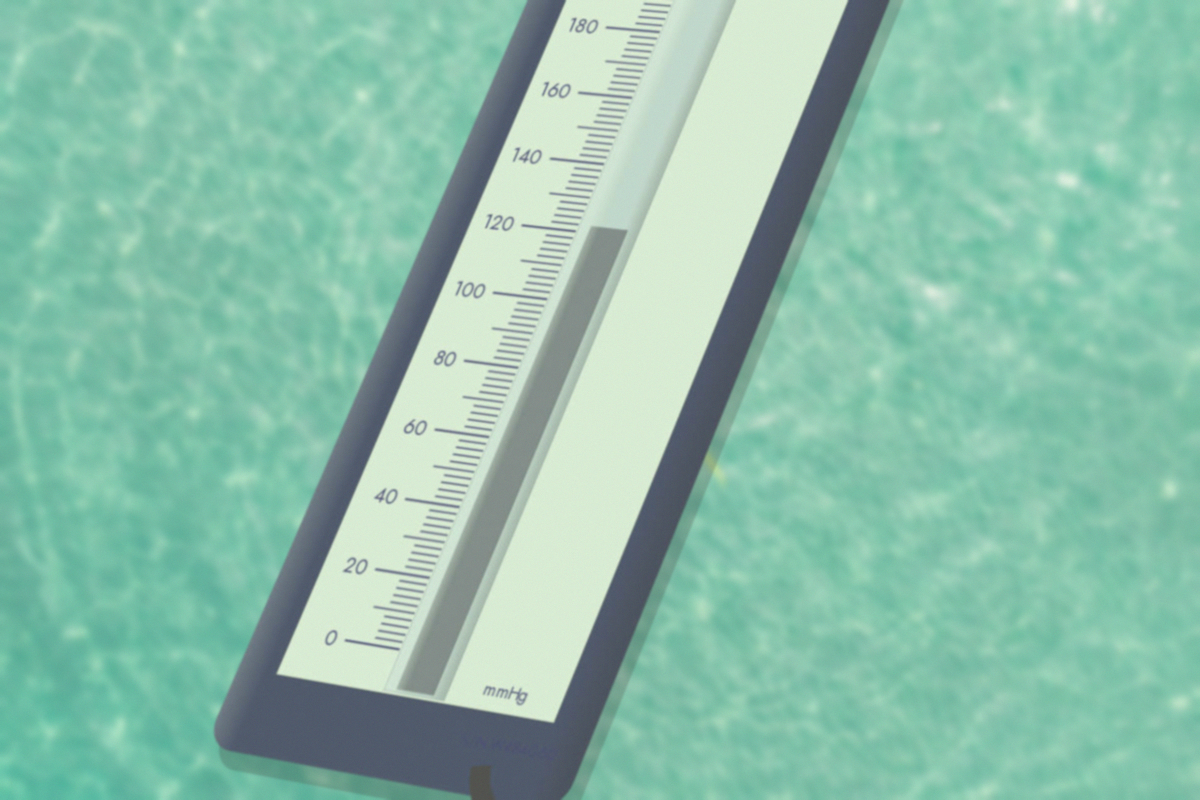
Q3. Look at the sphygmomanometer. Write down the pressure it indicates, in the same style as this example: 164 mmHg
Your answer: 122 mmHg
